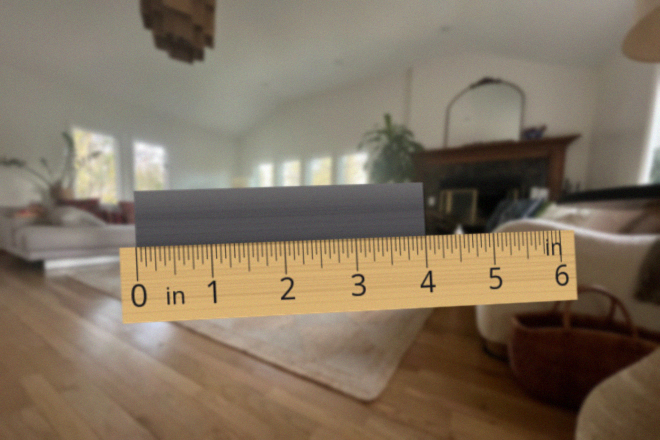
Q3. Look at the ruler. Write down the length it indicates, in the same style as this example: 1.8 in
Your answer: 4 in
